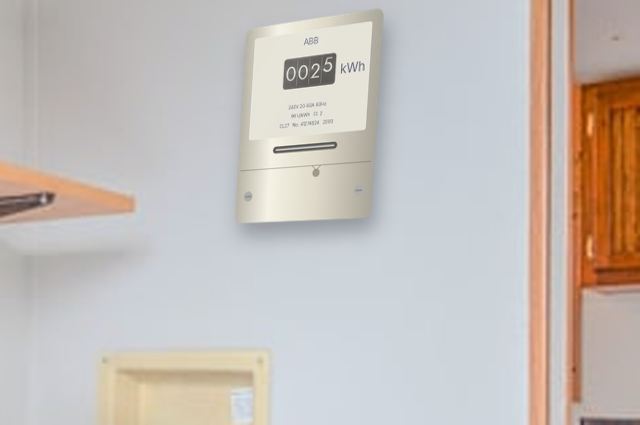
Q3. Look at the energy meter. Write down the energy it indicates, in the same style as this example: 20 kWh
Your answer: 25 kWh
